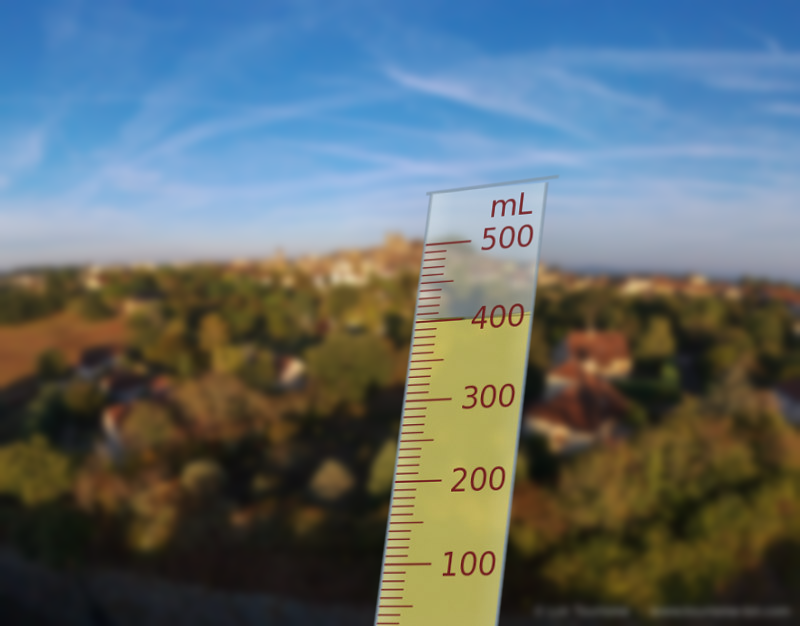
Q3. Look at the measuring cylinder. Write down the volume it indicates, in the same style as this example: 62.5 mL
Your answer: 400 mL
